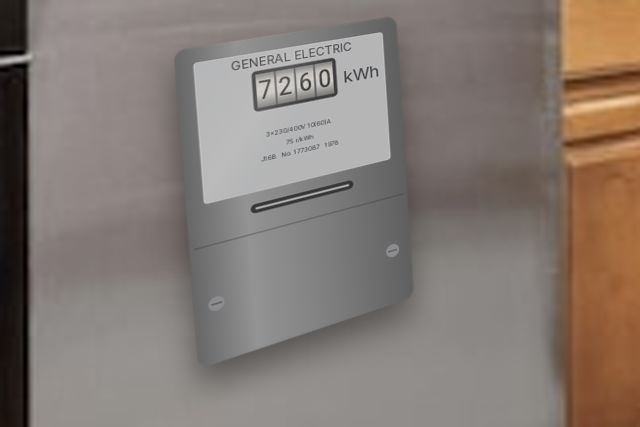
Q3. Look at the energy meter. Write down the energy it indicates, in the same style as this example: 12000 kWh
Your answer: 7260 kWh
